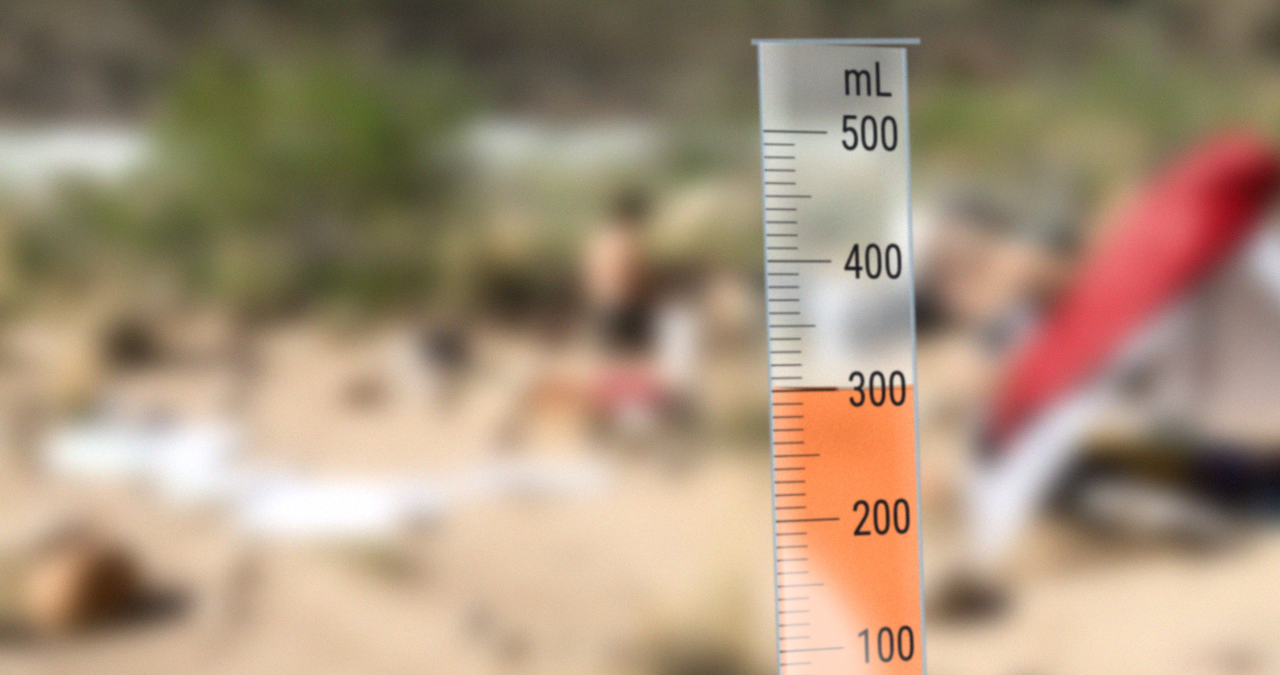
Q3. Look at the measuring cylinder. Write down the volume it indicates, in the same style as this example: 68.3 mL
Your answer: 300 mL
